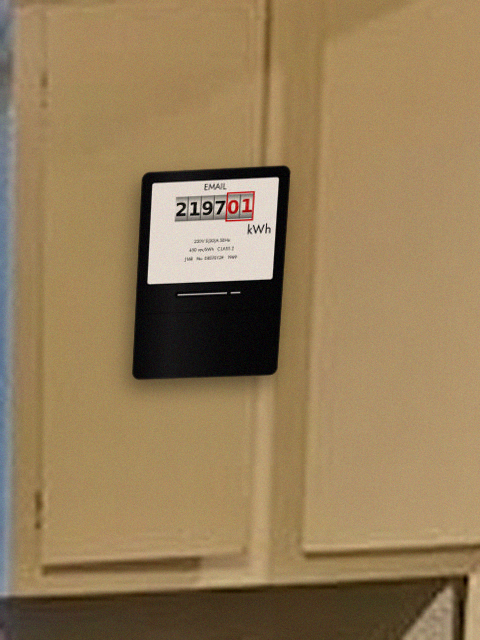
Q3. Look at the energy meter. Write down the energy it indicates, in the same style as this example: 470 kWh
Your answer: 2197.01 kWh
